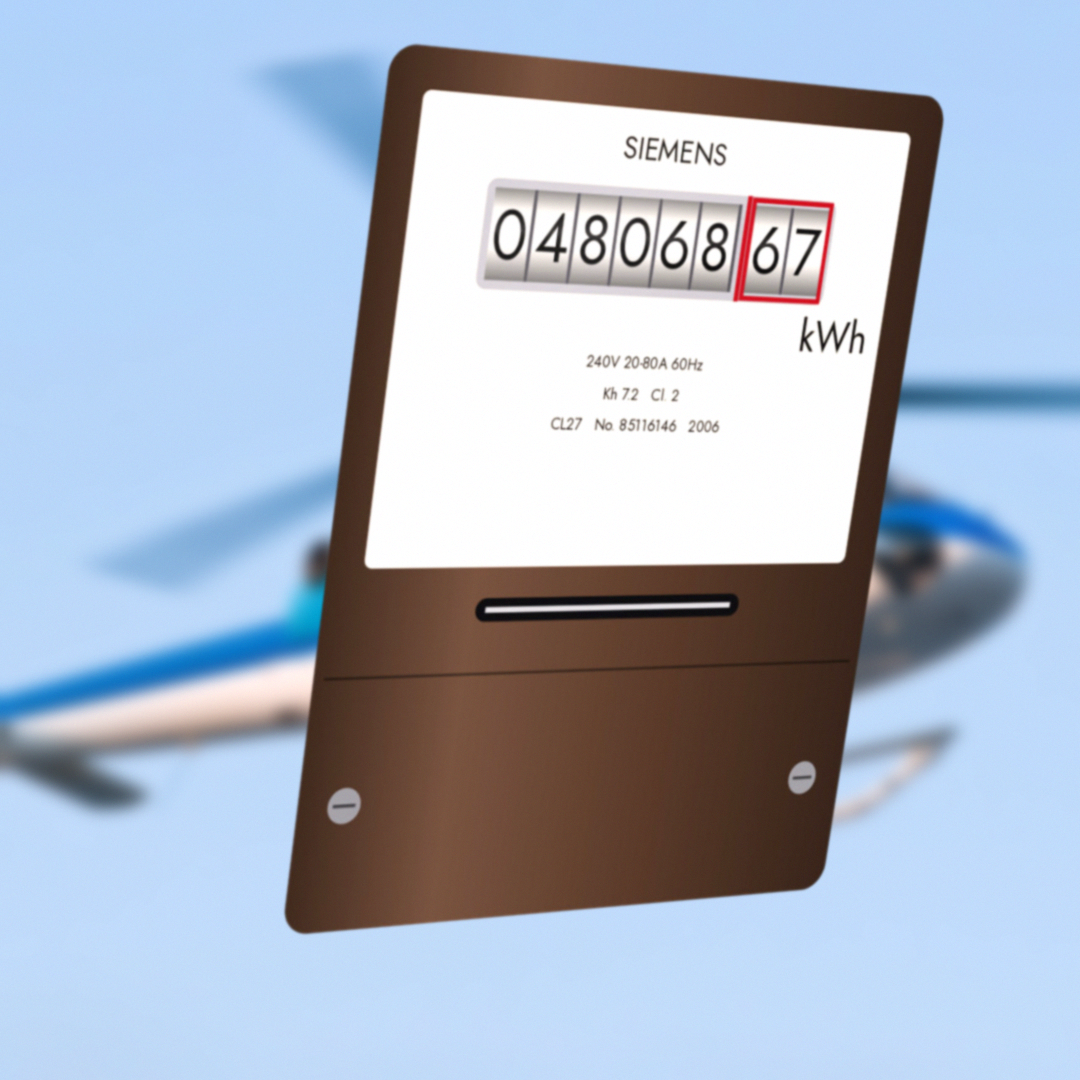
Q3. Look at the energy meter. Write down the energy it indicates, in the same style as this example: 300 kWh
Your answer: 48068.67 kWh
